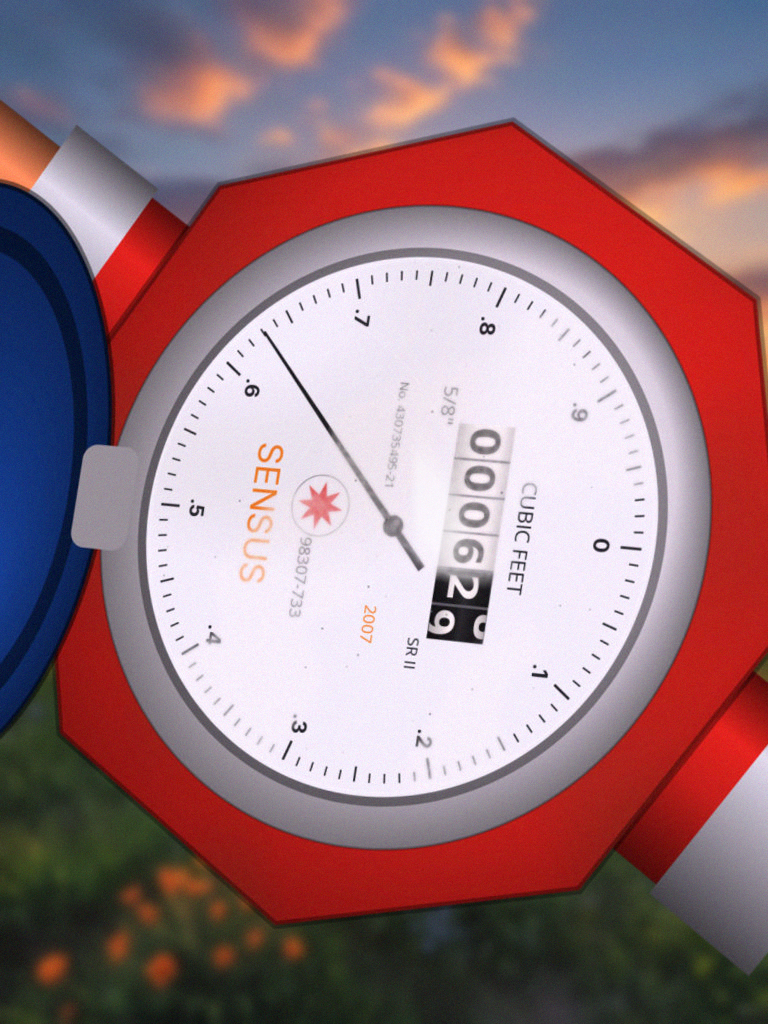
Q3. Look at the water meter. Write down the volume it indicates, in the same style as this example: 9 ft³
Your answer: 628.63 ft³
